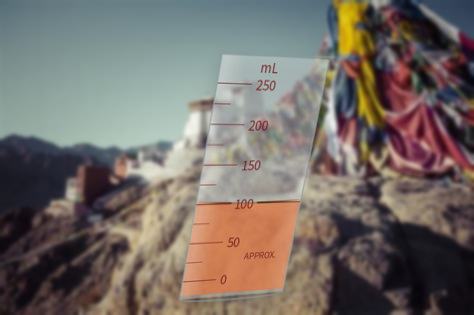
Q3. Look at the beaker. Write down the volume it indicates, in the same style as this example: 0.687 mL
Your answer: 100 mL
